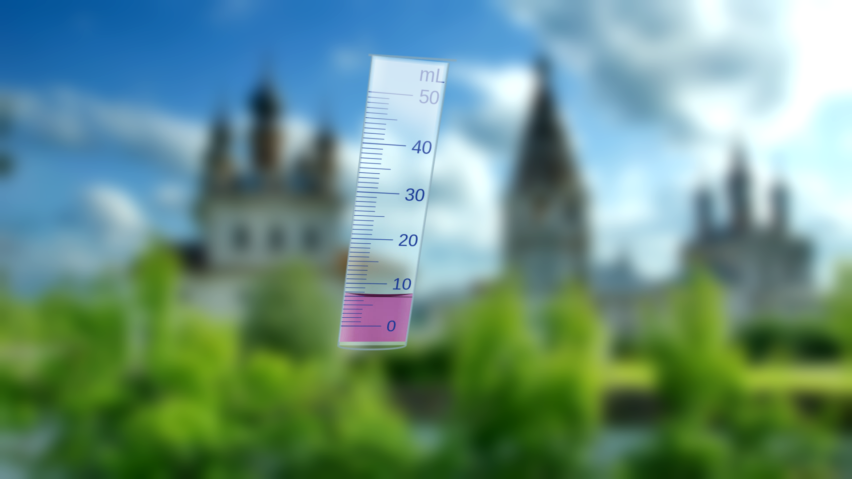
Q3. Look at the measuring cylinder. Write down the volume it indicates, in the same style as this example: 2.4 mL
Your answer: 7 mL
